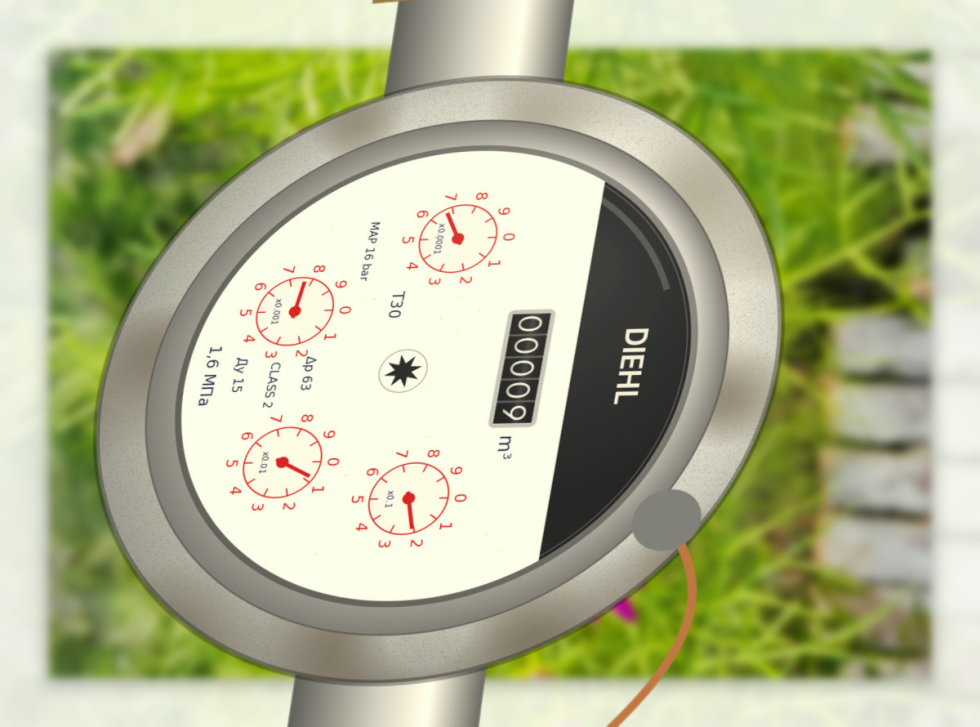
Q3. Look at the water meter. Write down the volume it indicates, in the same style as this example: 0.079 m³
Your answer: 9.2076 m³
